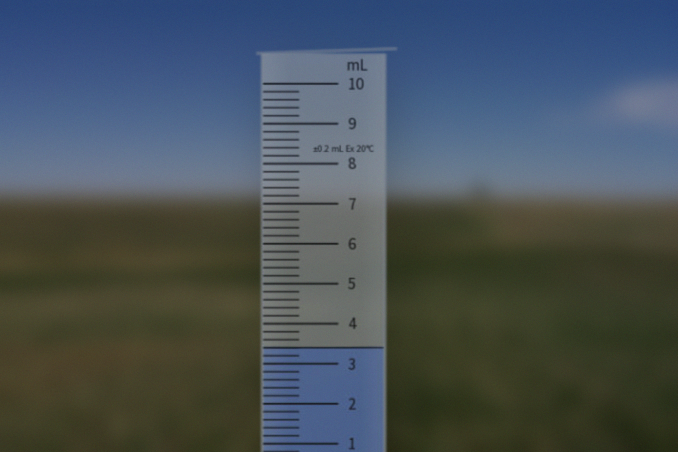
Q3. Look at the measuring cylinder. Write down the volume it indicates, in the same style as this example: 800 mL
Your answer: 3.4 mL
